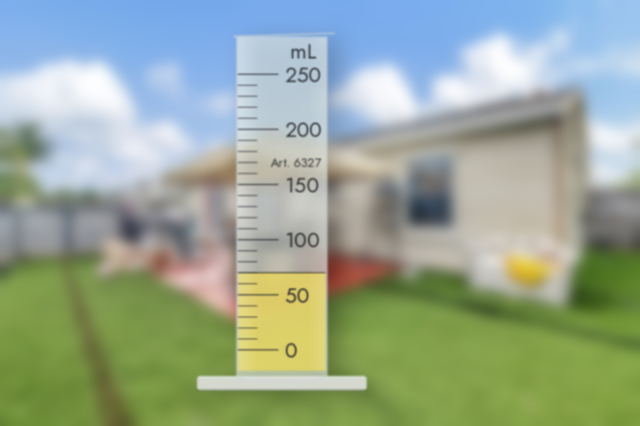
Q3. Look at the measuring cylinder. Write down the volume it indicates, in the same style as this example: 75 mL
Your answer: 70 mL
